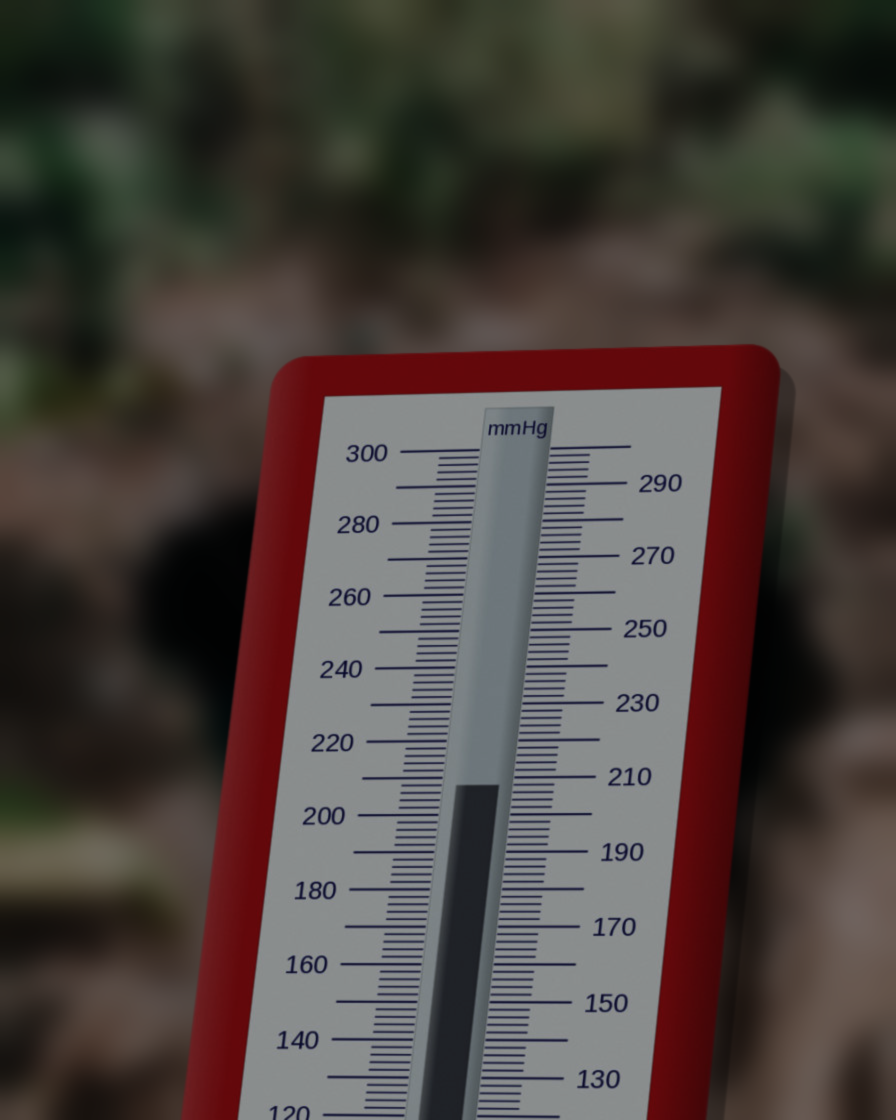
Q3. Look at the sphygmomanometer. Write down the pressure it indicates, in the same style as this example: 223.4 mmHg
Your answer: 208 mmHg
